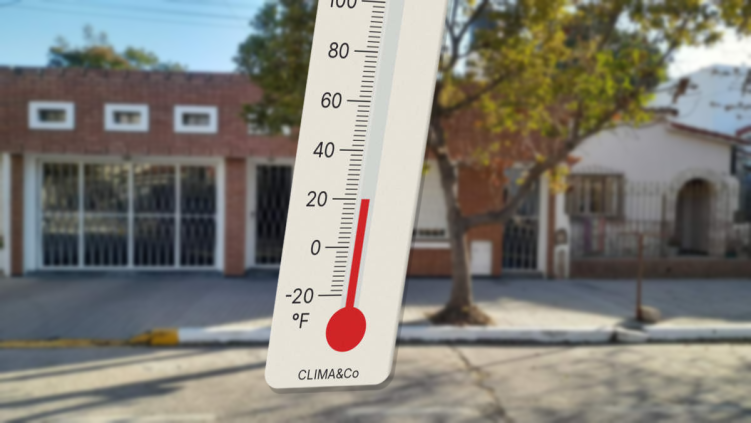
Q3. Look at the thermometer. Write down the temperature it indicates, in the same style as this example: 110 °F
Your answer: 20 °F
